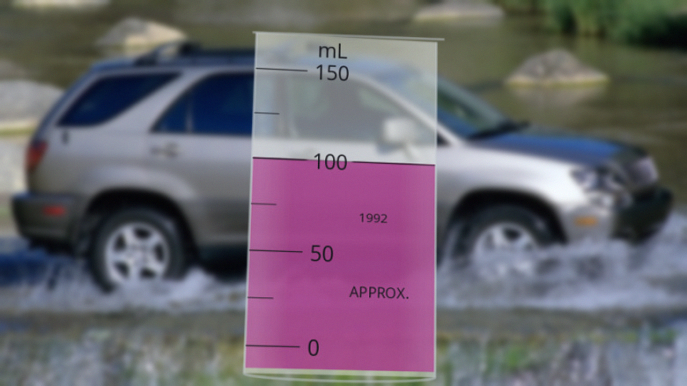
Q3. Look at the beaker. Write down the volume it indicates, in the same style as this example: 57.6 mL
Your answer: 100 mL
